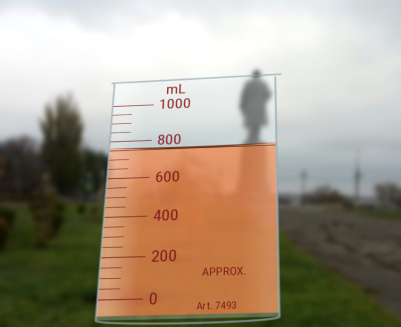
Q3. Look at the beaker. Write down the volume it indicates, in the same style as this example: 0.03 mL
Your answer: 750 mL
